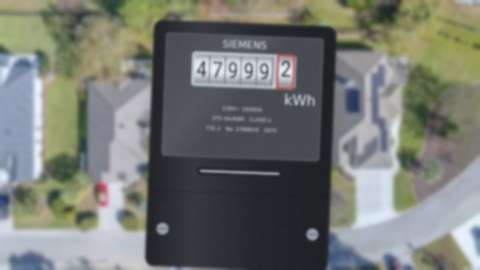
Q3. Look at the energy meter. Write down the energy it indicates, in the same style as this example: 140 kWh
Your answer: 47999.2 kWh
